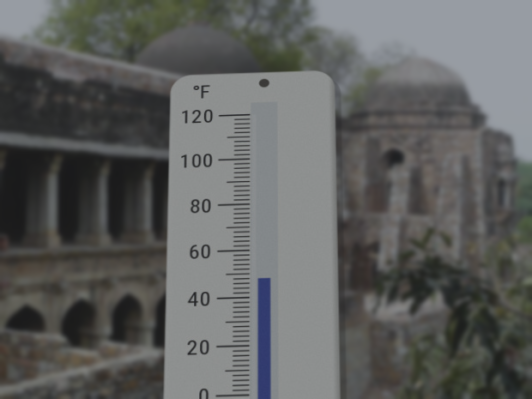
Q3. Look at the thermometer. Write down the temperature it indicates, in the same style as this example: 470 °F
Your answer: 48 °F
